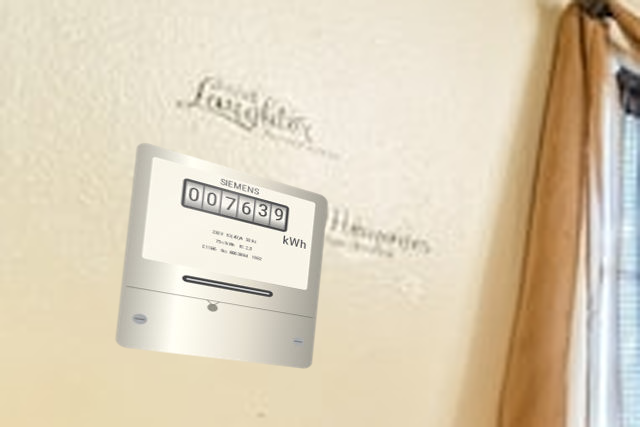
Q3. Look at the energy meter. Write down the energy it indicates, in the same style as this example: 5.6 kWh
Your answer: 7639 kWh
